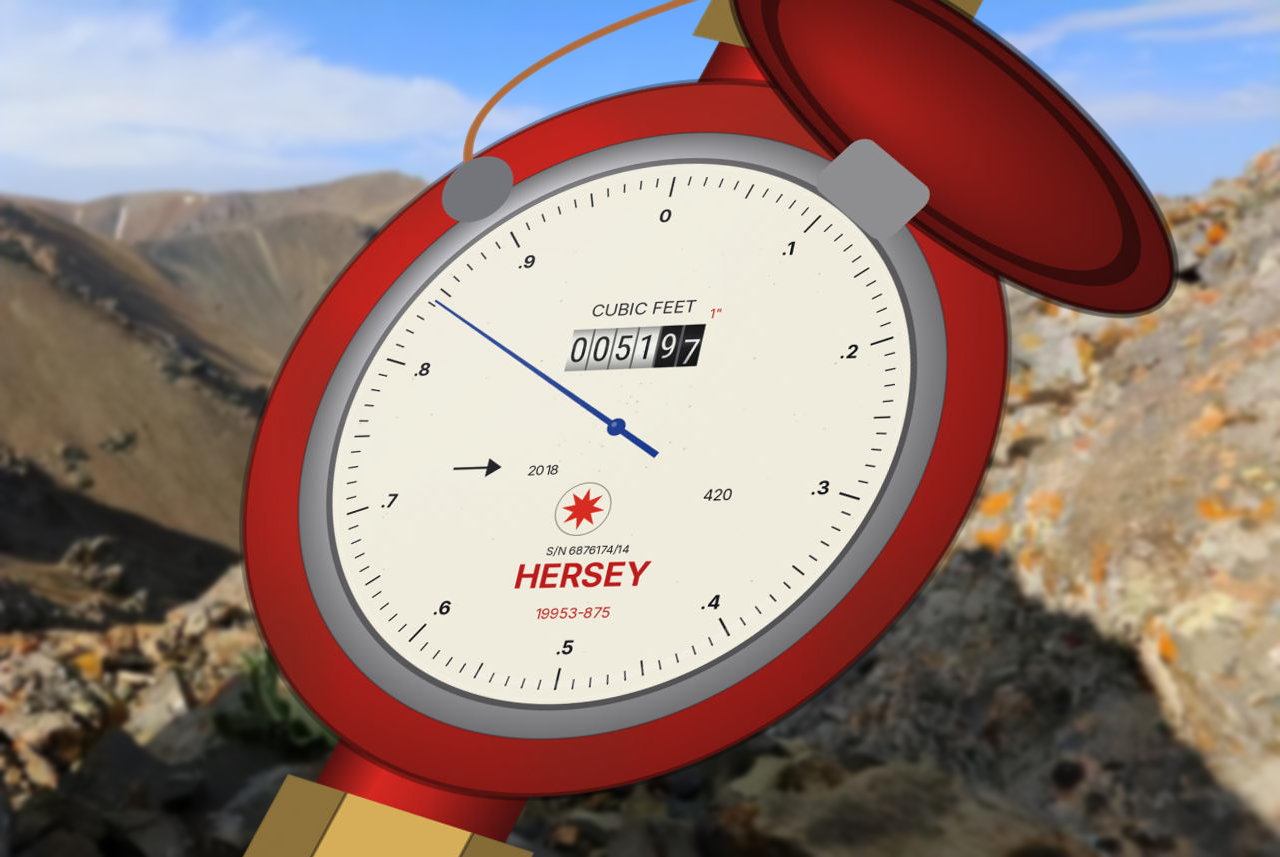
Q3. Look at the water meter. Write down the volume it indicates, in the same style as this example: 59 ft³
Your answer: 5196.84 ft³
